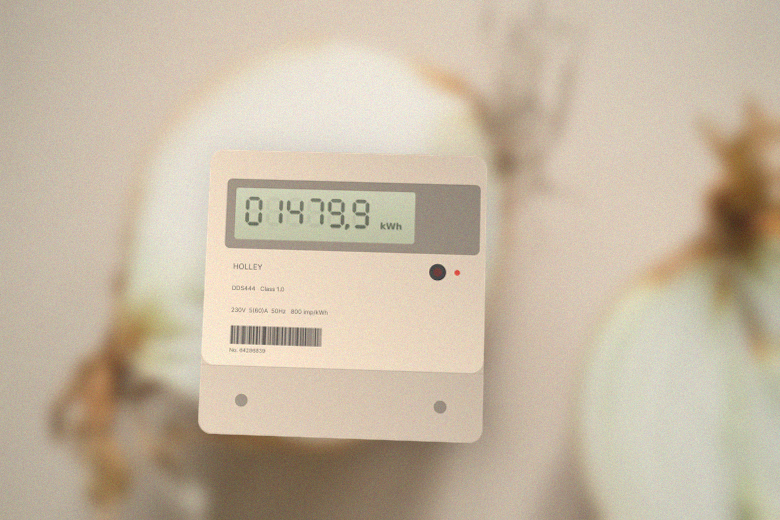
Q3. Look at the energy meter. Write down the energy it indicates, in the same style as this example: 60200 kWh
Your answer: 1479.9 kWh
